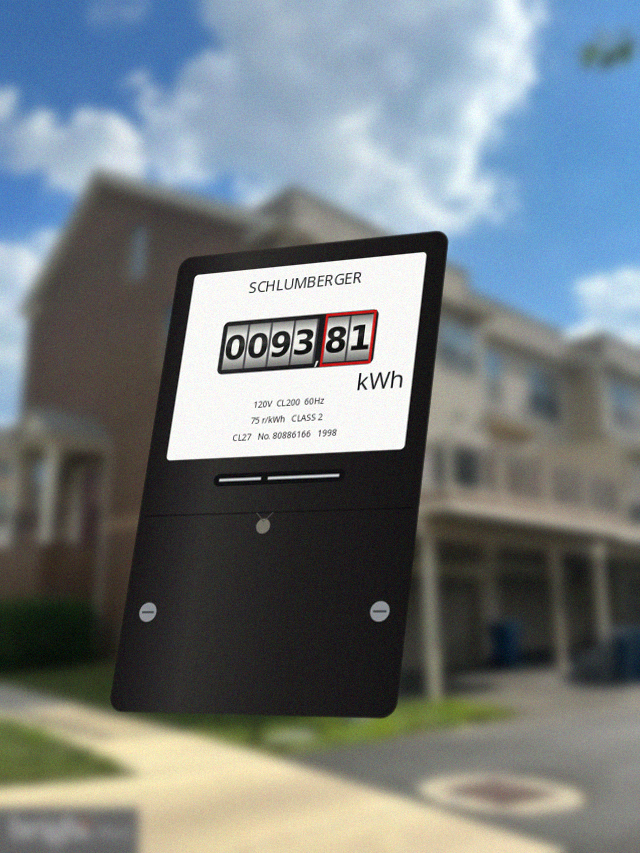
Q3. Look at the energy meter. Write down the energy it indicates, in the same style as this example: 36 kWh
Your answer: 93.81 kWh
